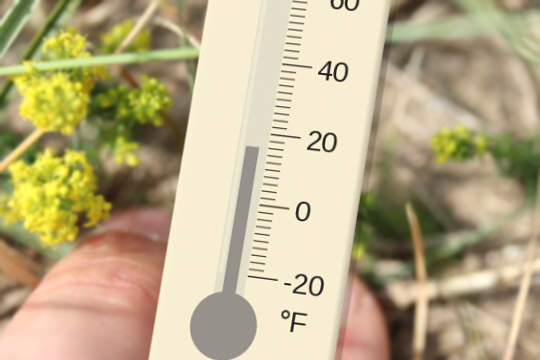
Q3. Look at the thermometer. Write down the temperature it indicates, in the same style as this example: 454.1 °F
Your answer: 16 °F
